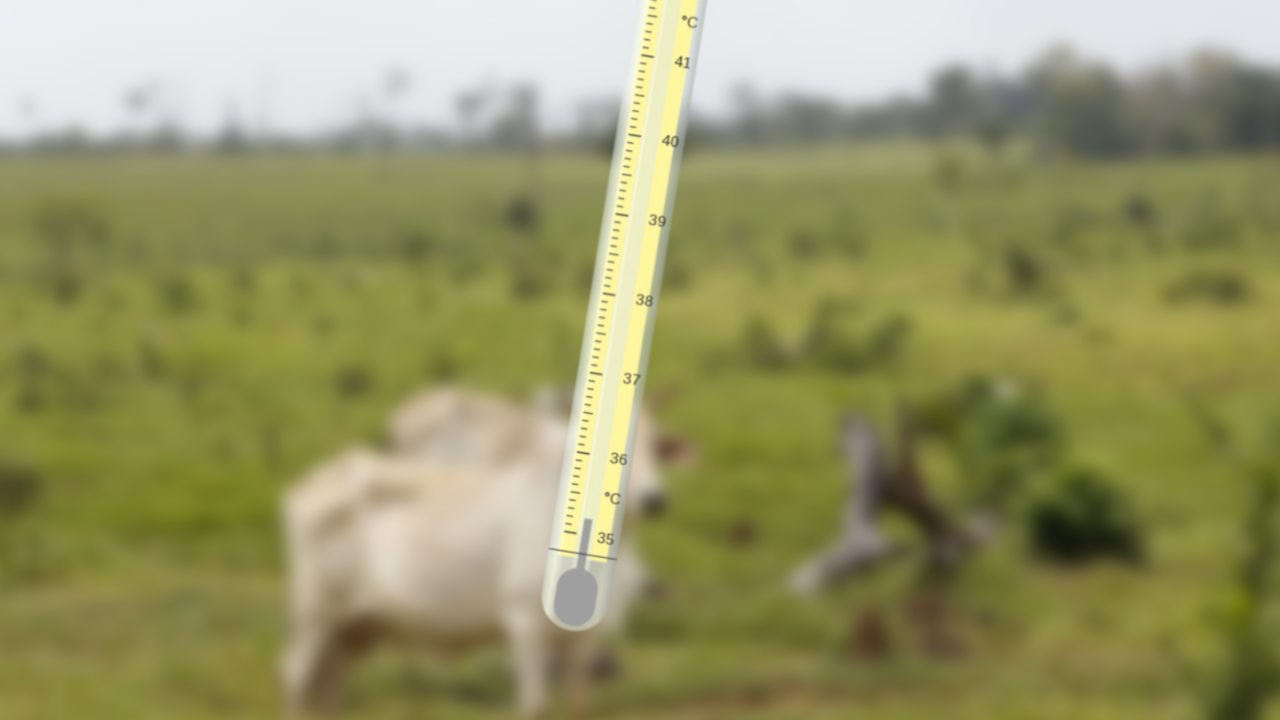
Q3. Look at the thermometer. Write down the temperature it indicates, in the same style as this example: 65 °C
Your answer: 35.2 °C
